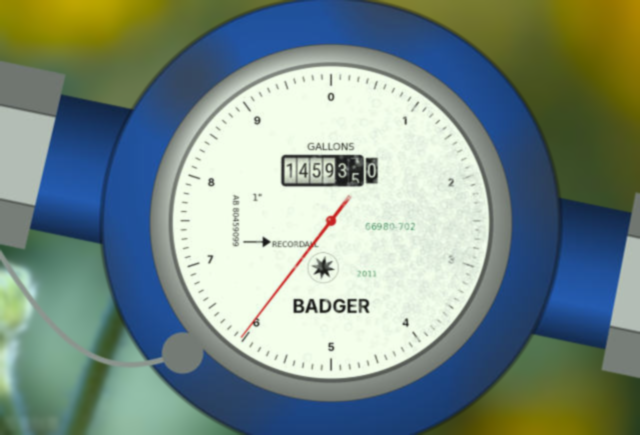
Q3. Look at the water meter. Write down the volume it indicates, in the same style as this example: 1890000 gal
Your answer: 1459346.0 gal
